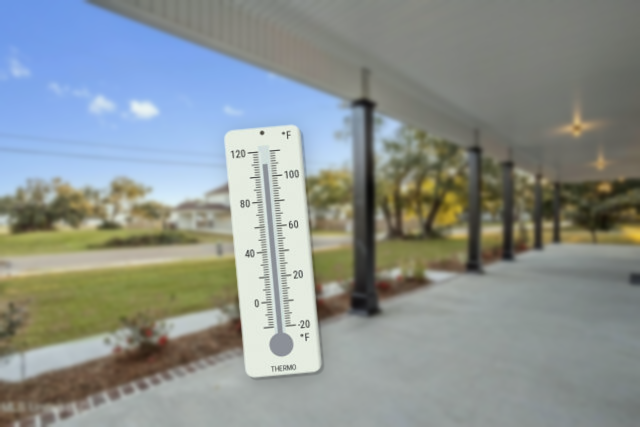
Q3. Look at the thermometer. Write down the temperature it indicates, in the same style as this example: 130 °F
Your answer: 110 °F
